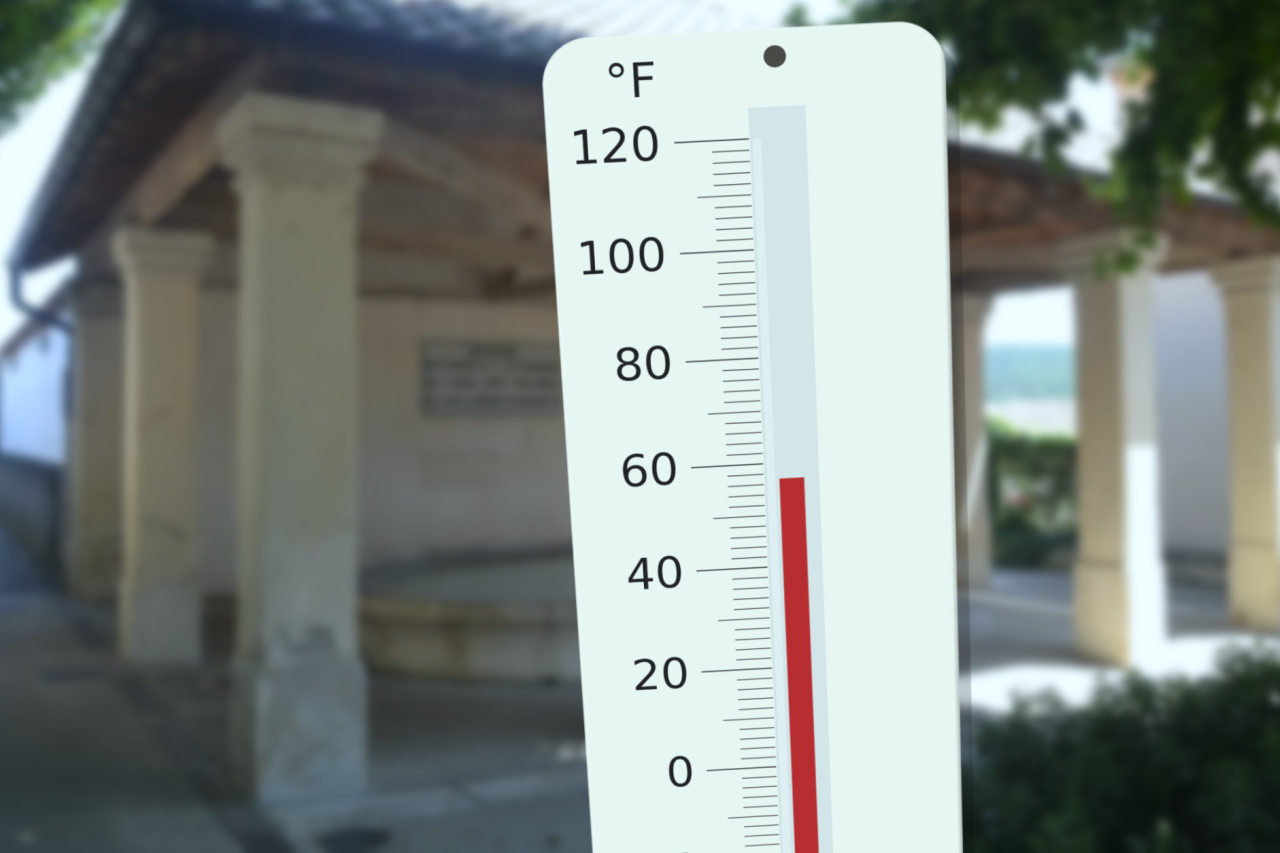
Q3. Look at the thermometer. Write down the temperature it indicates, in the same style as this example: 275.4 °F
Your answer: 57 °F
